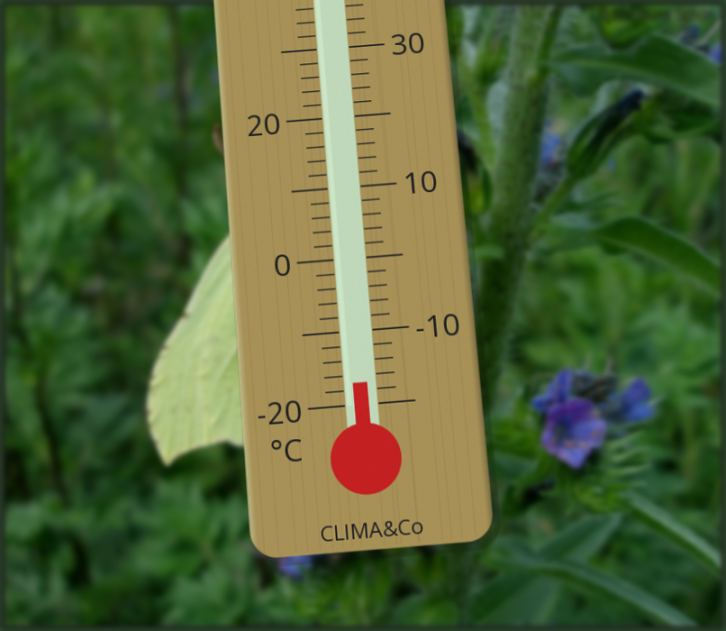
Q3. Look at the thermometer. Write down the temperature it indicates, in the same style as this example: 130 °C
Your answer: -17 °C
